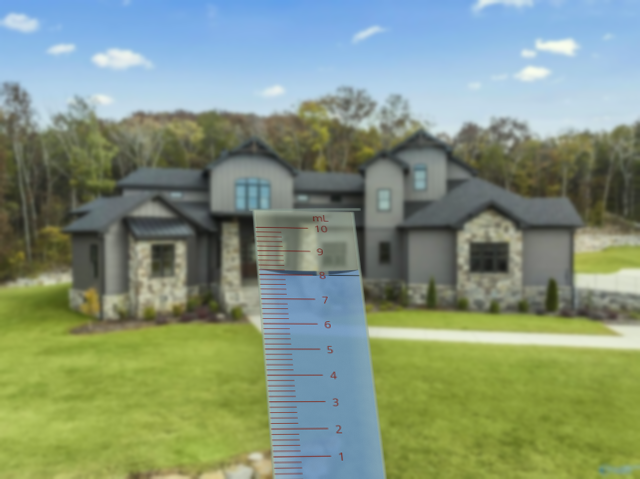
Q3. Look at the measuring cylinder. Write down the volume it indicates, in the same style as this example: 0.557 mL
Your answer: 8 mL
